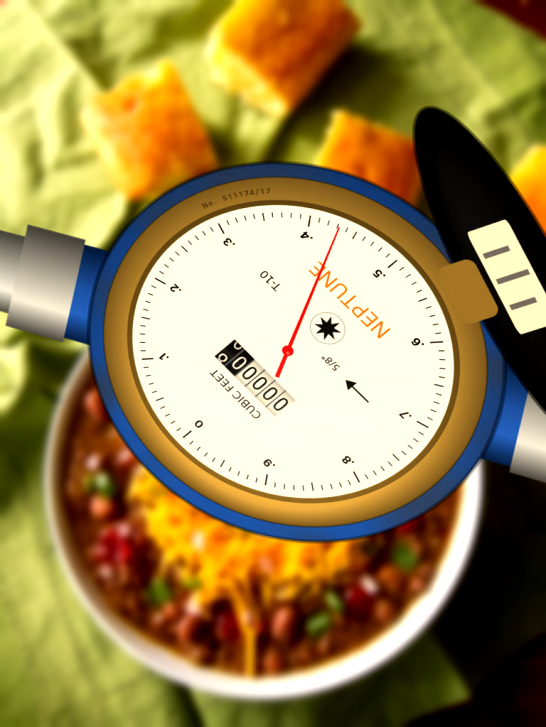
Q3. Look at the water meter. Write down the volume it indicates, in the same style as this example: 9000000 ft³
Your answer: 8.43 ft³
